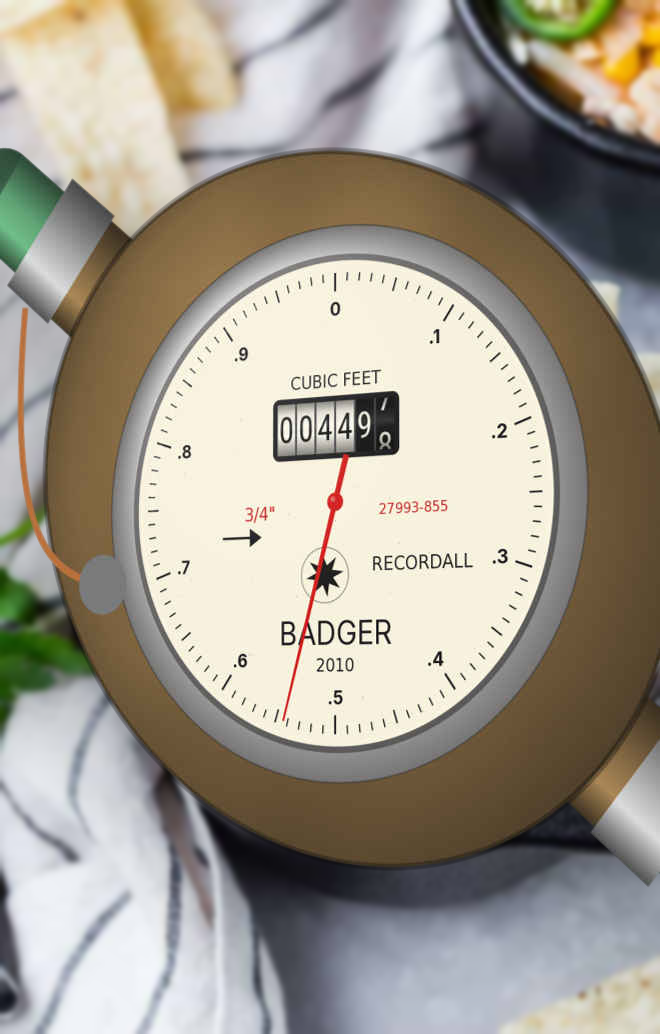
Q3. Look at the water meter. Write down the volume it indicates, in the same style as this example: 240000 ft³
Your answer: 4497.54 ft³
